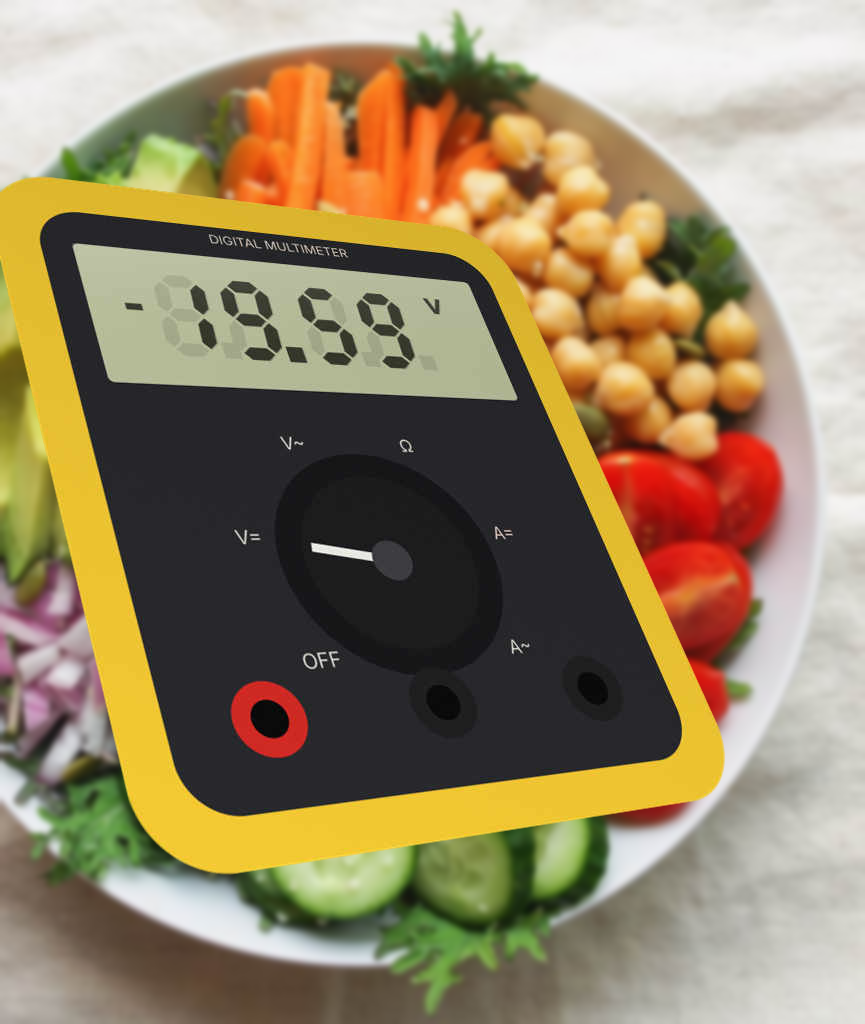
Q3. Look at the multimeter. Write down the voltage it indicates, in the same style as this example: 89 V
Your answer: -19.59 V
